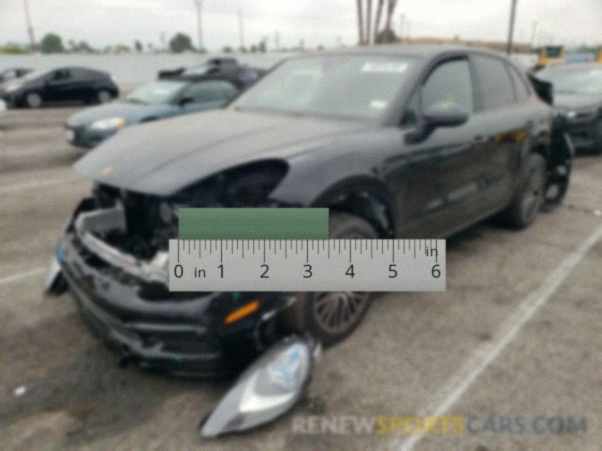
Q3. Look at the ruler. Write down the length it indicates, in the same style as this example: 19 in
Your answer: 3.5 in
